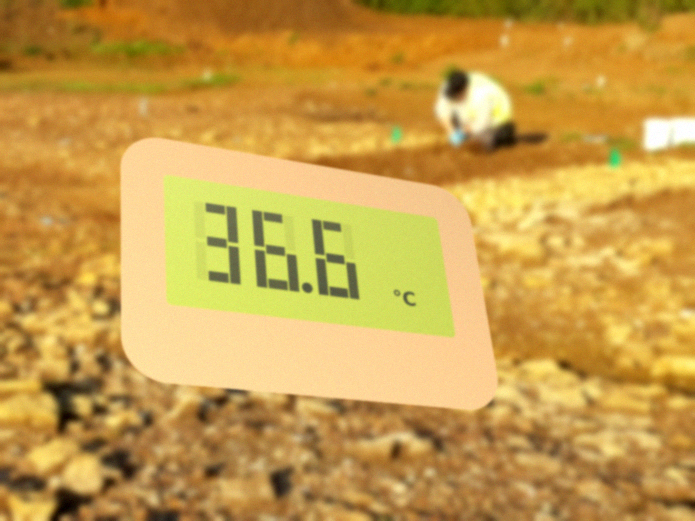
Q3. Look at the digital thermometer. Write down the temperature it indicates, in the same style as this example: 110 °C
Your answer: 36.6 °C
